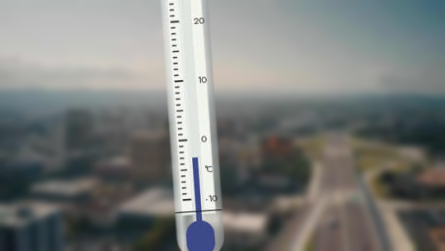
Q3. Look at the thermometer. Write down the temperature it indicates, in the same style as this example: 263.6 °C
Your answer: -3 °C
